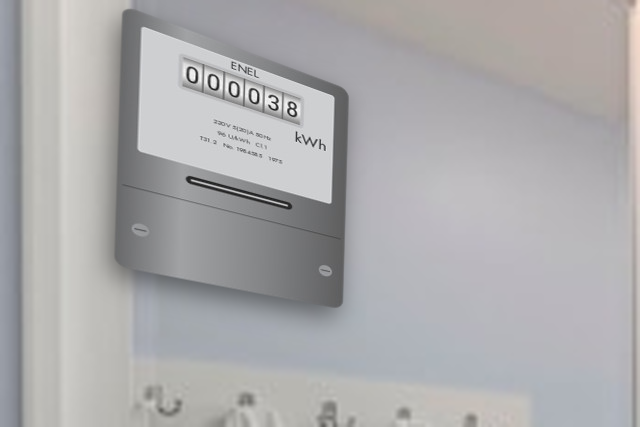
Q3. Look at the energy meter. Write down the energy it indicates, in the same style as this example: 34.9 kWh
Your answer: 38 kWh
